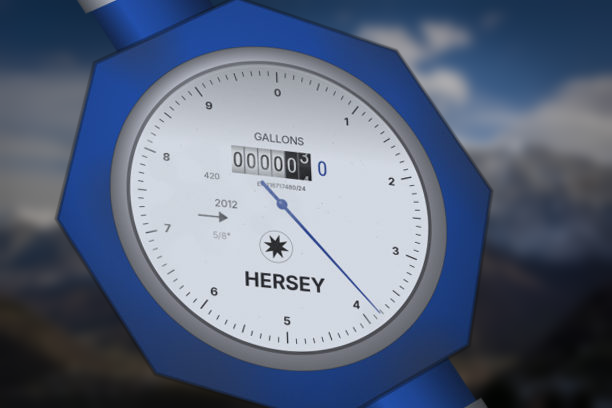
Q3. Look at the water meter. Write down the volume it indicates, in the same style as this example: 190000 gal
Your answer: 33.8 gal
